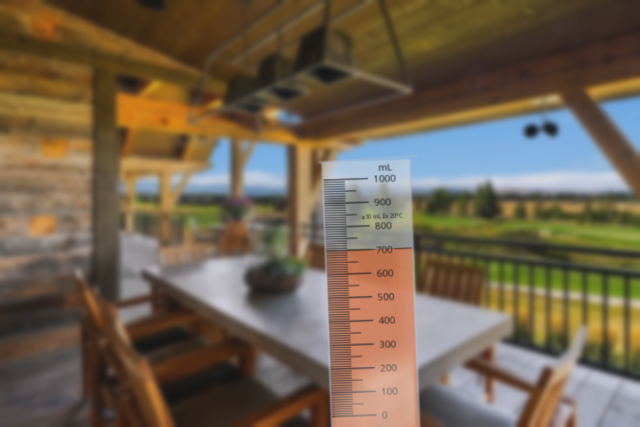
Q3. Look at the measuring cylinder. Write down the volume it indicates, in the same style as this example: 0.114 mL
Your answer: 700 mL
